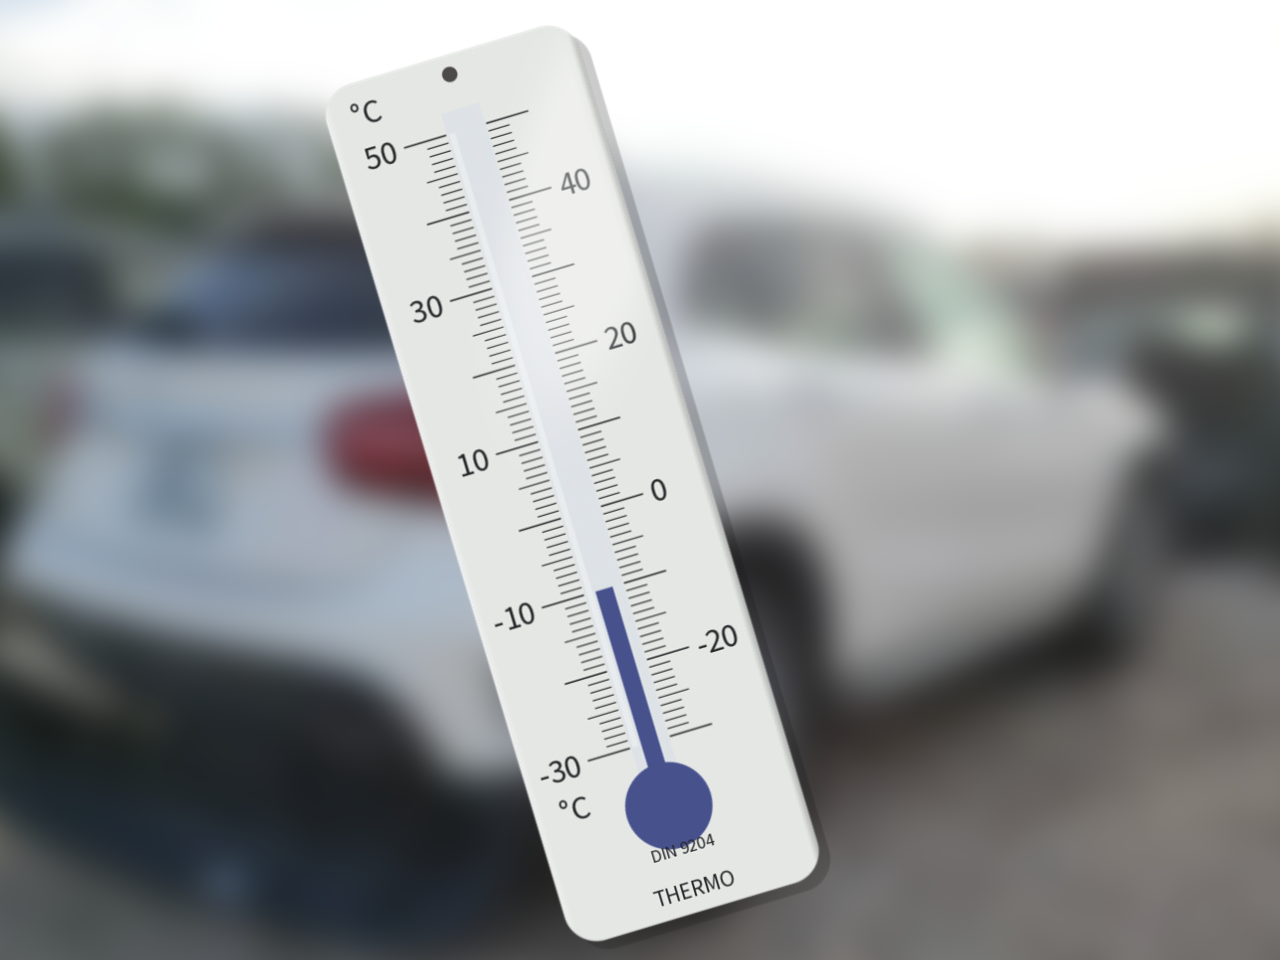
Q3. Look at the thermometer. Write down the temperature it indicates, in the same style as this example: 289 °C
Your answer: -10 °C
